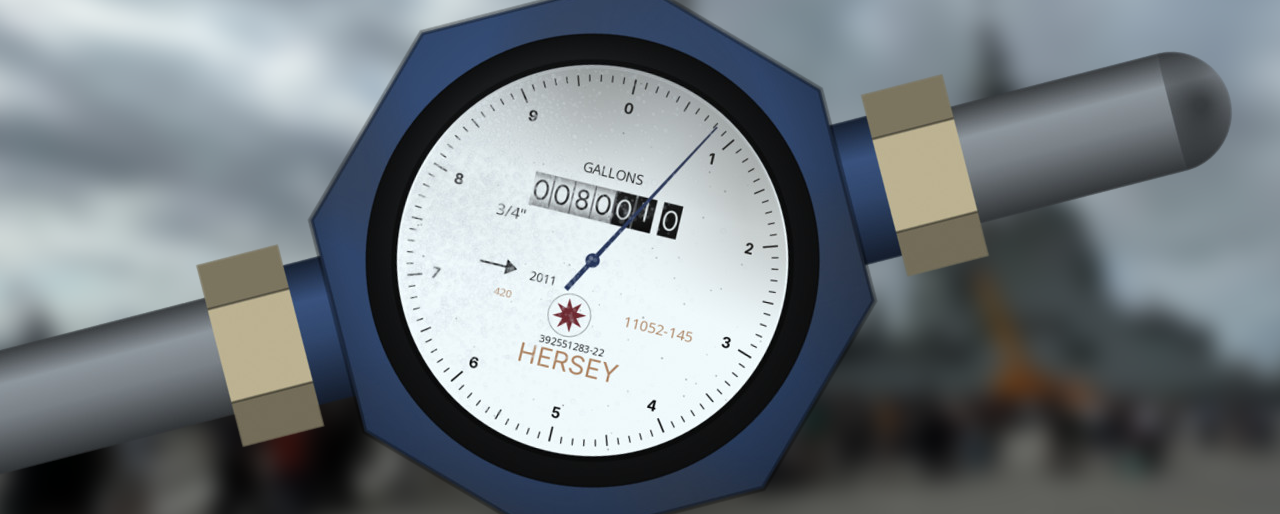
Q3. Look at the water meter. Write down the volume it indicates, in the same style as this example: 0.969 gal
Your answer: 80010.8 gal
